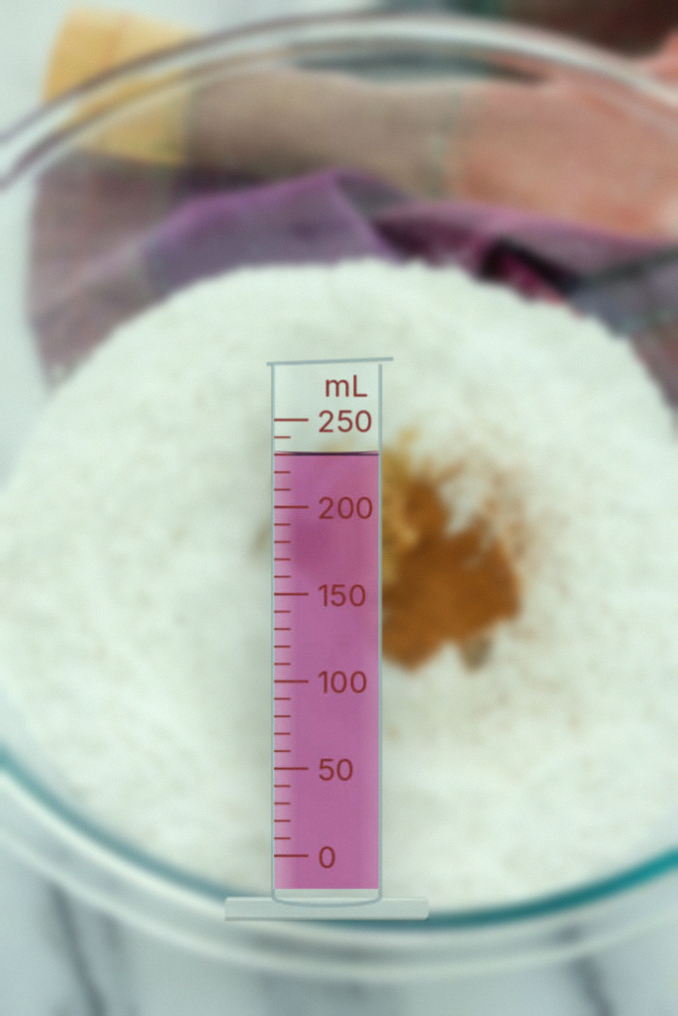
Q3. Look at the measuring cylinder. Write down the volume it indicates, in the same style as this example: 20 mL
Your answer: 230 mL
